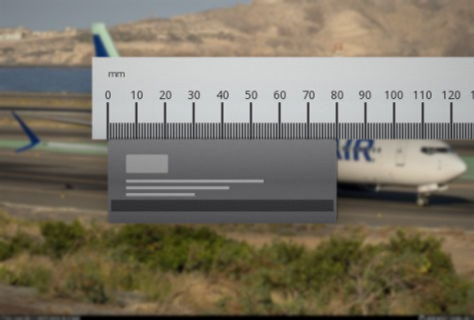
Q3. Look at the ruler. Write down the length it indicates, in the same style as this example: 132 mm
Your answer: 80 mm
